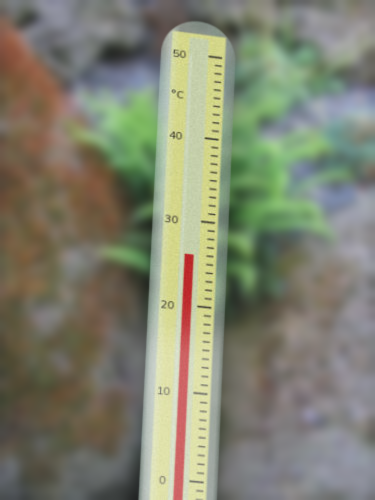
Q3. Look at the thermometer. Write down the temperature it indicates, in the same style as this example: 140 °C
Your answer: 26 °C
